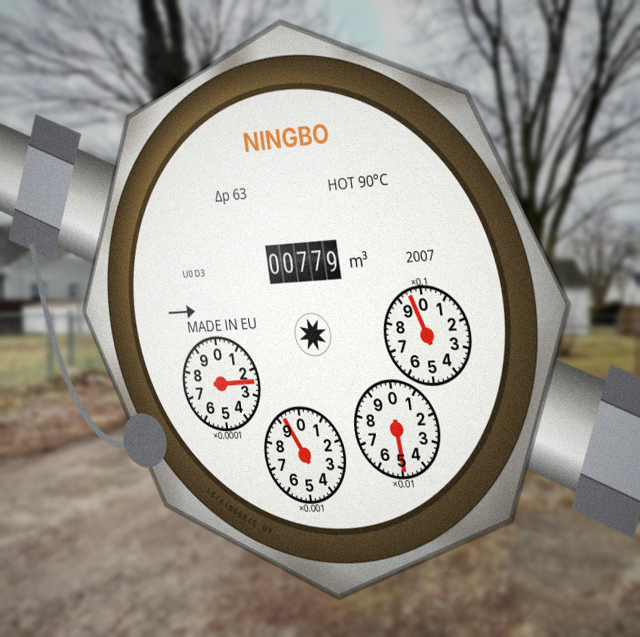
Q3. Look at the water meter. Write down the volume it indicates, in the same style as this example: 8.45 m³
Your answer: 778.9492 m³
